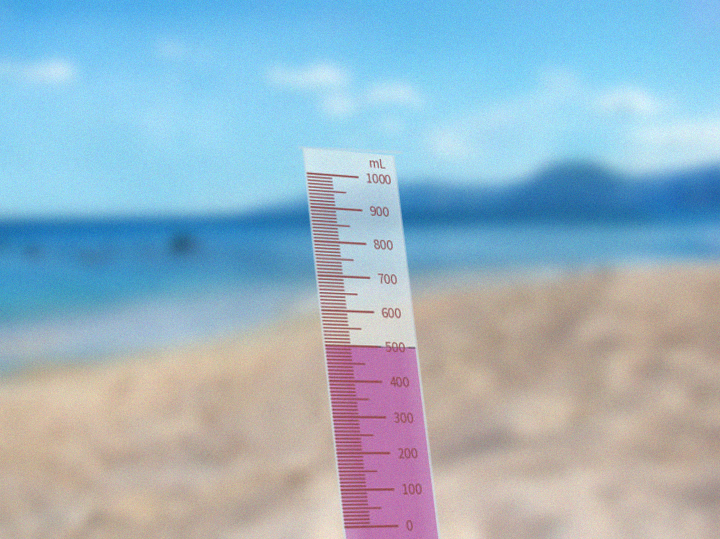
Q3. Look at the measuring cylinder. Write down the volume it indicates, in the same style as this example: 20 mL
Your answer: 500 mL
